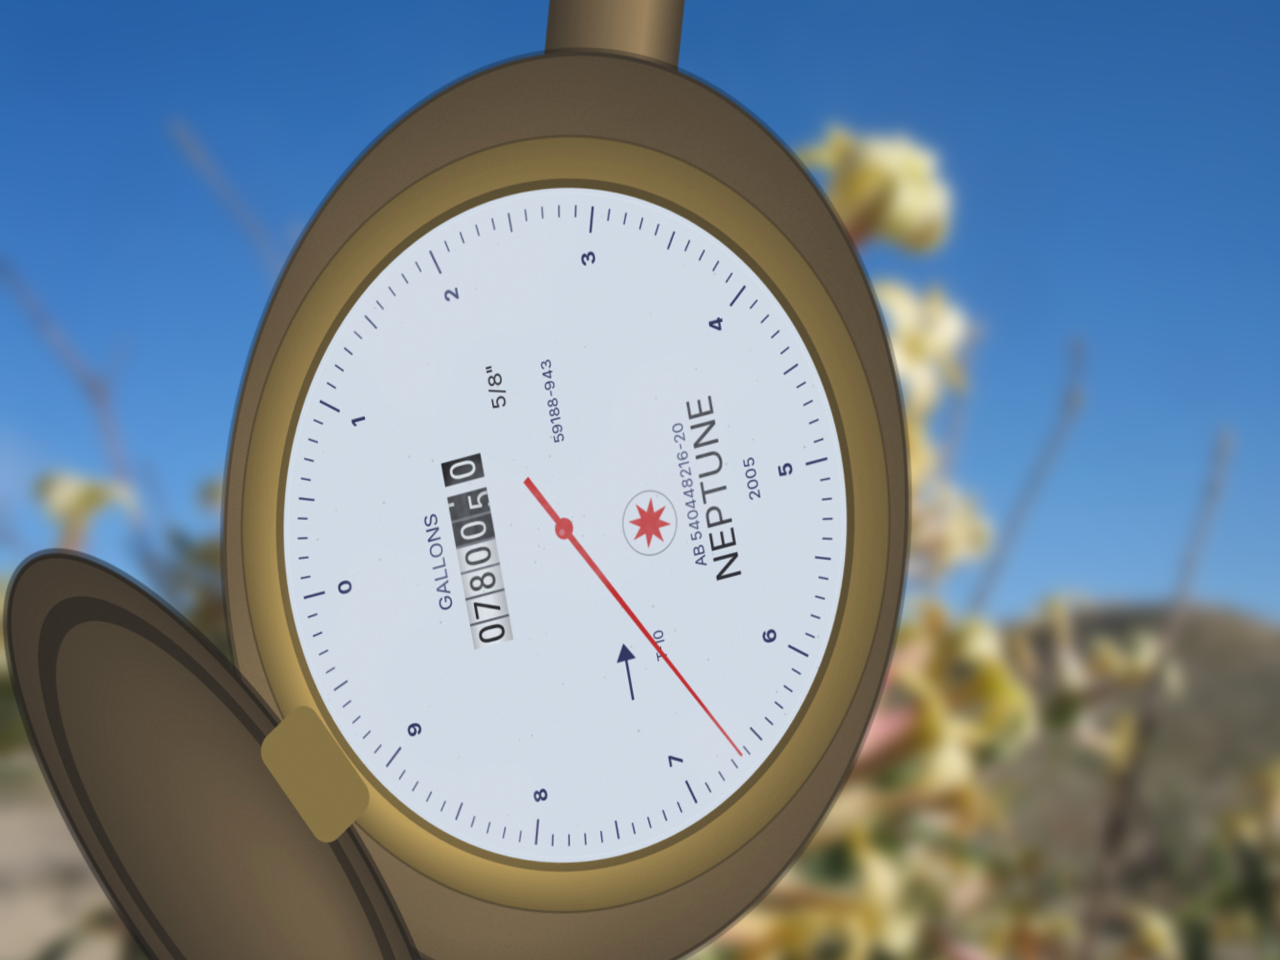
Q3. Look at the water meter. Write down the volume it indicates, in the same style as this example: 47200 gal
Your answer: 780046.6 gal
